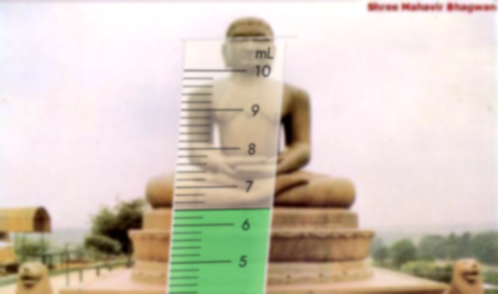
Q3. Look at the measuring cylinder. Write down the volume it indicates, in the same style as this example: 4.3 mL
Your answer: 6.4 mL
